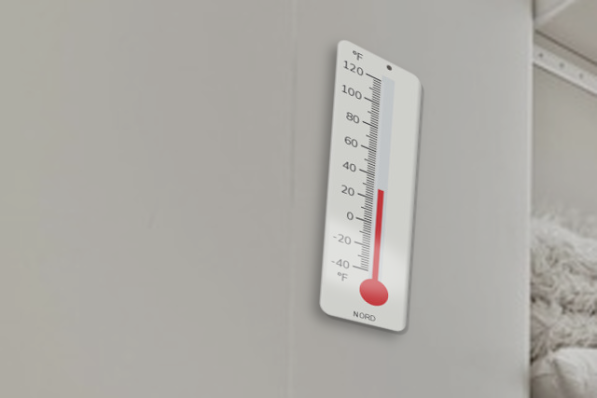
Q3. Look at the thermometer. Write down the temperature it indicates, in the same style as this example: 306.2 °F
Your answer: 30 °F
